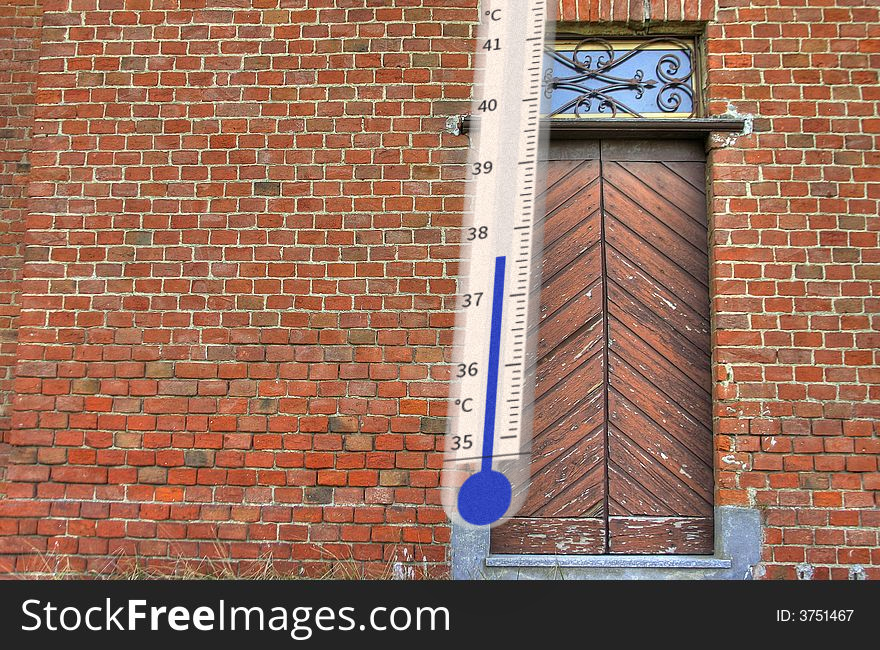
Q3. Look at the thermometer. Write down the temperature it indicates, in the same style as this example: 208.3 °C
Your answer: 37.6 °C
